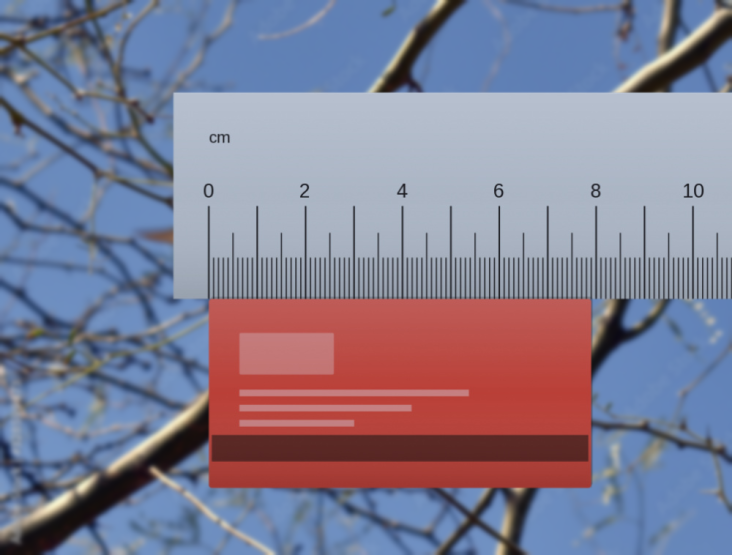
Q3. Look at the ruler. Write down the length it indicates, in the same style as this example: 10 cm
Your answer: 7.9 cm
